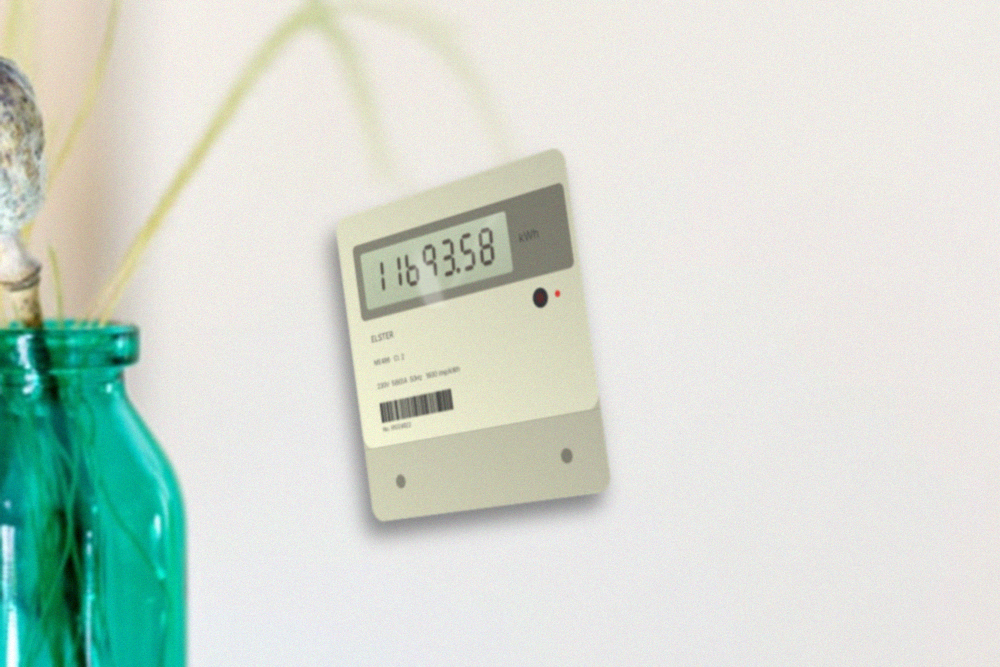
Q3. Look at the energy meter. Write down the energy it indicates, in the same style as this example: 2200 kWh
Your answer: 11693.58 kWh
